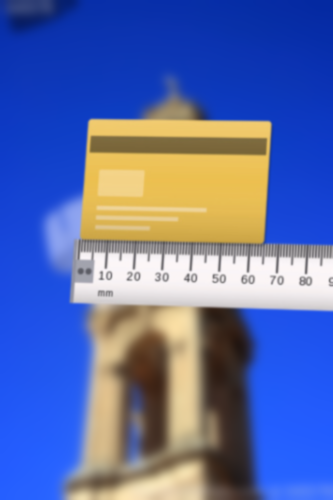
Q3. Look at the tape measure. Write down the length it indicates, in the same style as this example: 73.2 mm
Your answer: 65 mm
